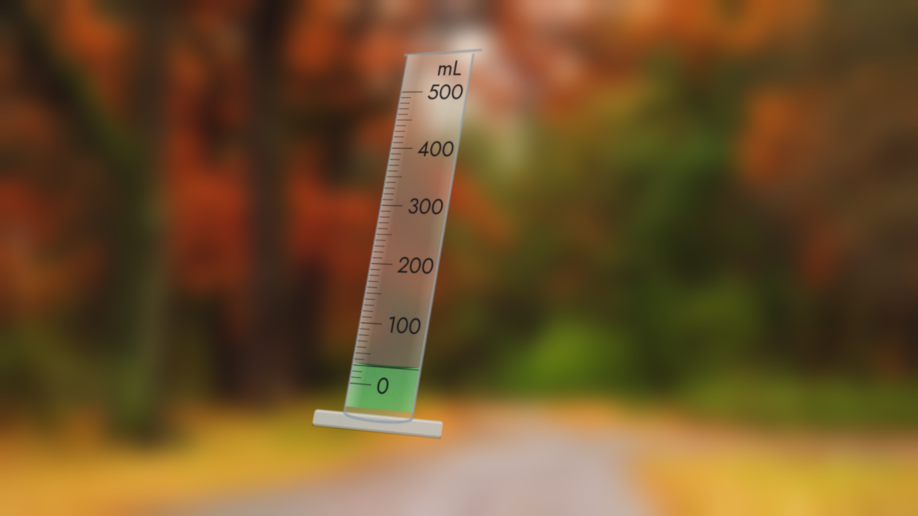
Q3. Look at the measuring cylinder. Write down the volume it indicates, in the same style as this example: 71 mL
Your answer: 30 mL
